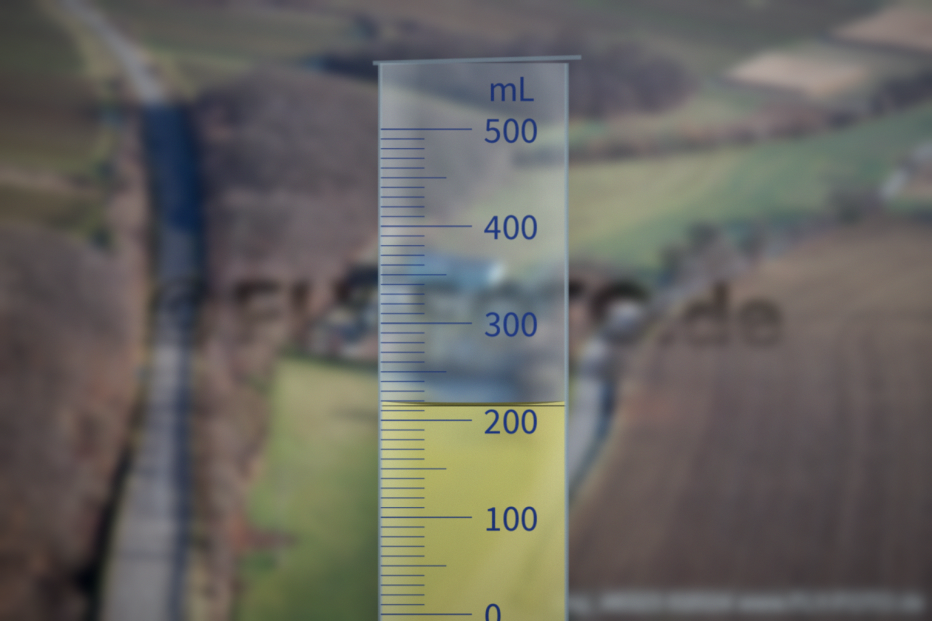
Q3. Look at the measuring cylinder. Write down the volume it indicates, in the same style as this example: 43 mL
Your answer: 215 mL
